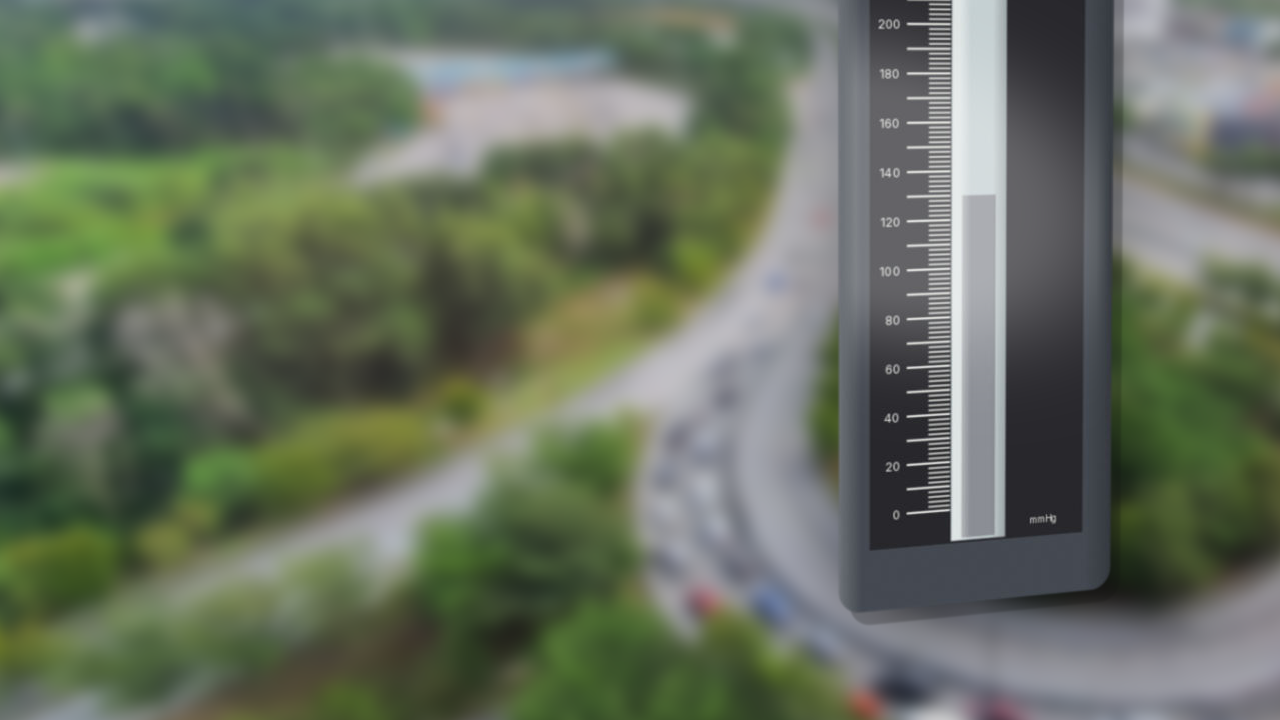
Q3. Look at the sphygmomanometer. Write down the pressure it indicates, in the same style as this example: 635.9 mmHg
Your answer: 130 mmHg
